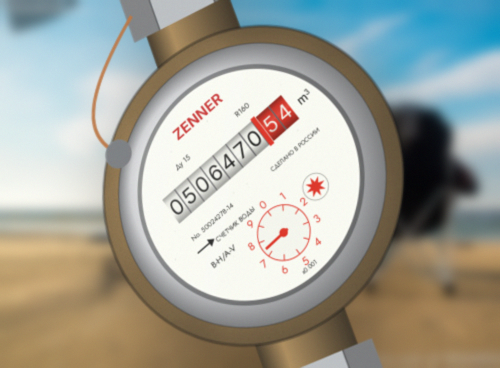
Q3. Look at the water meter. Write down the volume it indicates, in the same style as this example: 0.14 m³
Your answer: 506470.547 m³
